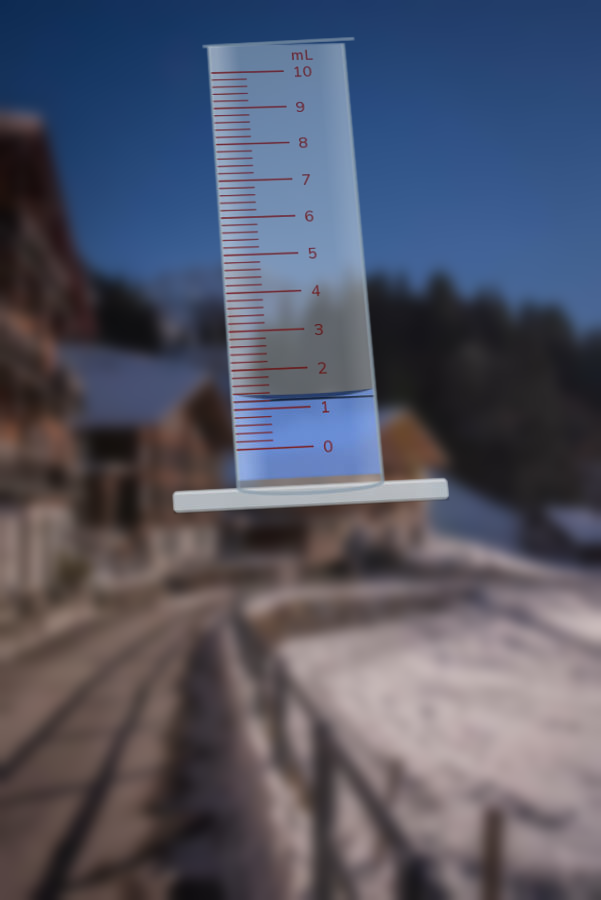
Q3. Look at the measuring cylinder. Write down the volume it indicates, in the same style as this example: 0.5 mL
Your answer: 1.2 mL
